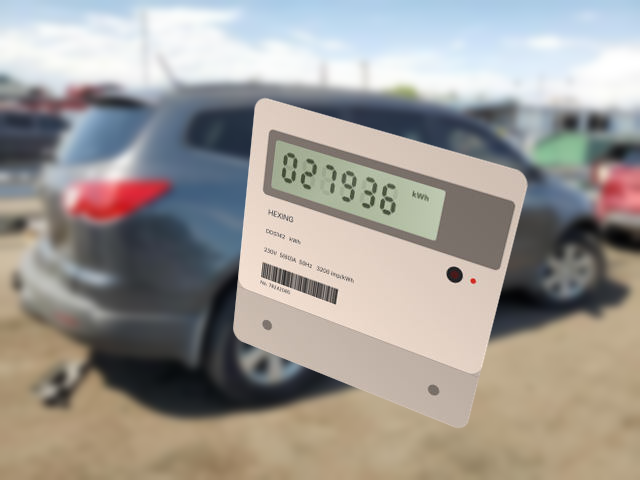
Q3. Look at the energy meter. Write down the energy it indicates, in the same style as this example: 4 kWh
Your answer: 27936 kWh
